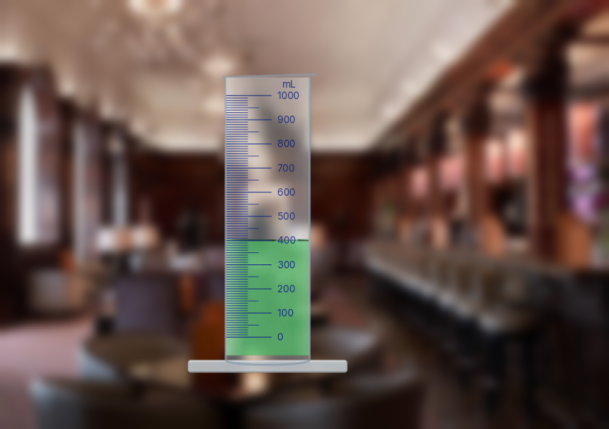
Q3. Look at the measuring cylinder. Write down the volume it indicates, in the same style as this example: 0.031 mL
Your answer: 400 mL
